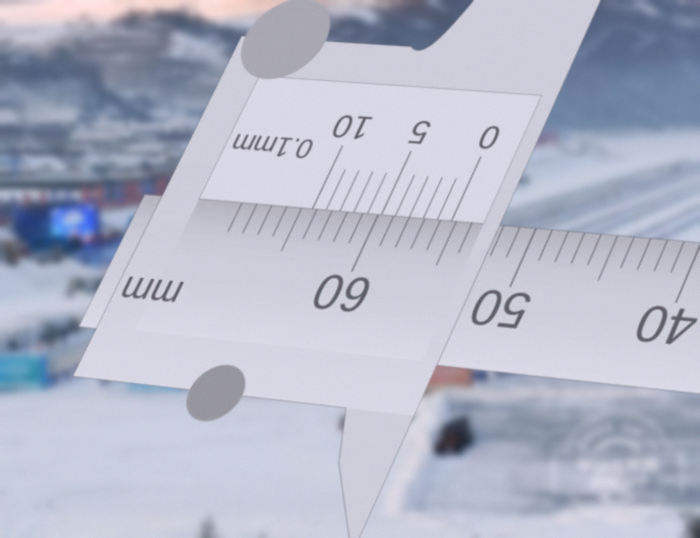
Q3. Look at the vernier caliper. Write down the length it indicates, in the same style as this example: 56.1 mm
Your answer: 55.3 mm
